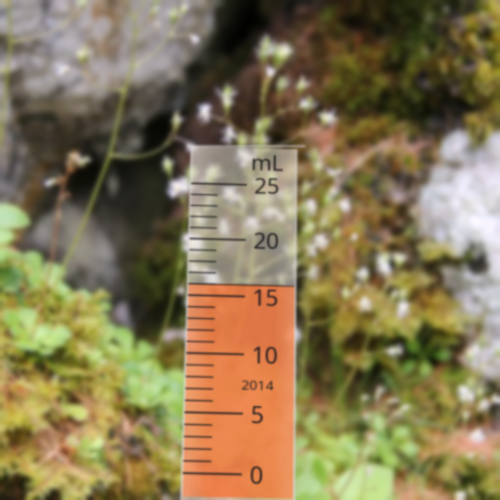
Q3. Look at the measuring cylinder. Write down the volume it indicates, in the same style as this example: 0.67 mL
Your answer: 16 mL
